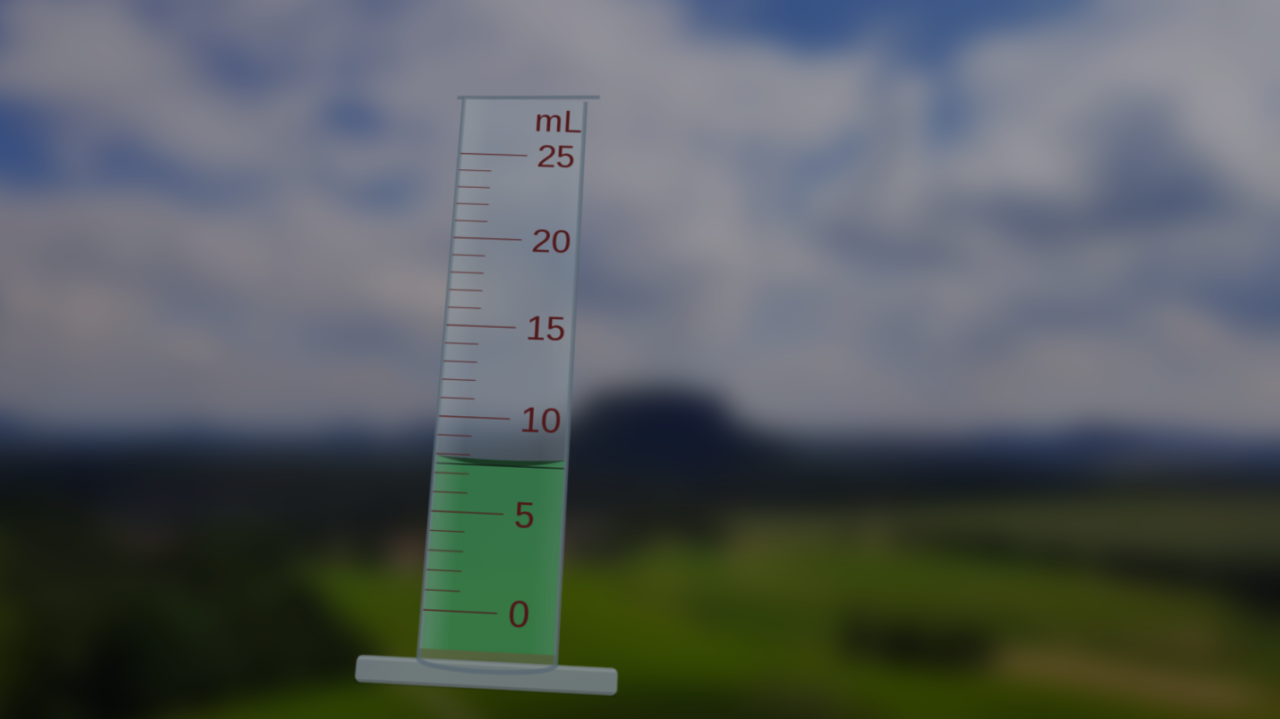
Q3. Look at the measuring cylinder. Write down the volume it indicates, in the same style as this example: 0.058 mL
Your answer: 7.5 mL
